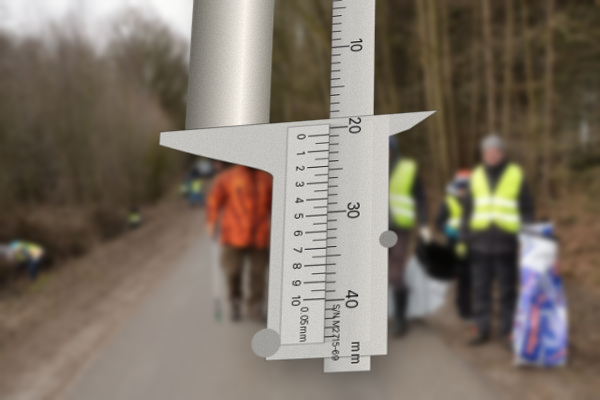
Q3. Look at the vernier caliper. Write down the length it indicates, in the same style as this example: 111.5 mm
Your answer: 20.8 mm
